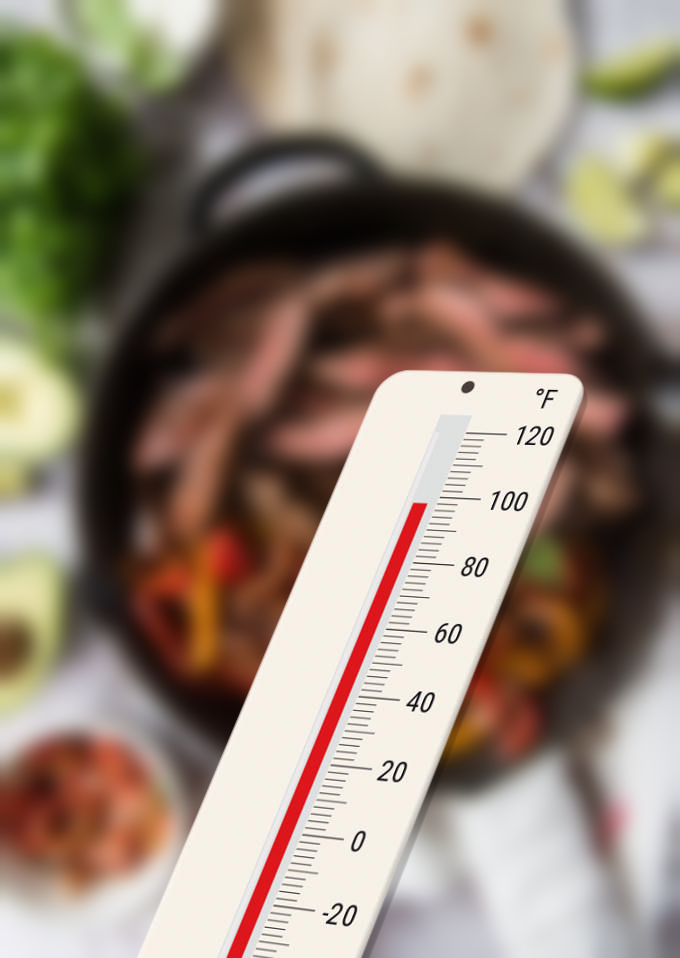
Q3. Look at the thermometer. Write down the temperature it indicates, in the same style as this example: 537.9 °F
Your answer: 98 °F
